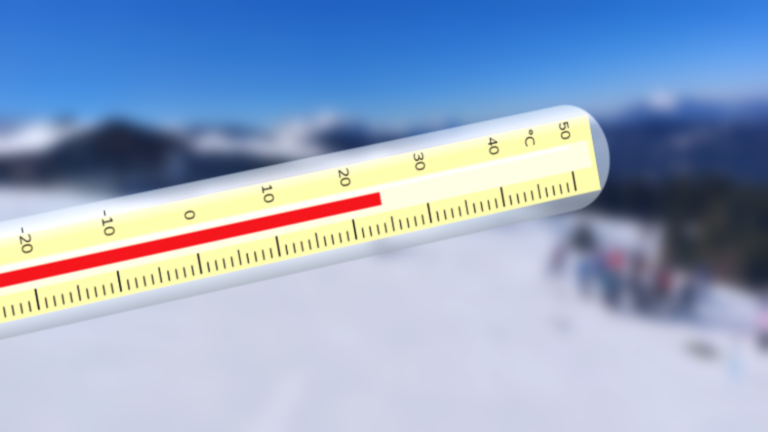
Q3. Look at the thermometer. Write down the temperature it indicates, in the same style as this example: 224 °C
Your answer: 24 °C
